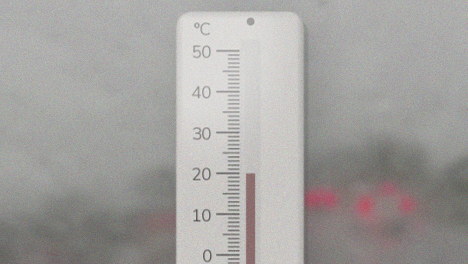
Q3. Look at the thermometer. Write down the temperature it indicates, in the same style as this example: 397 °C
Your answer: 20 °C
